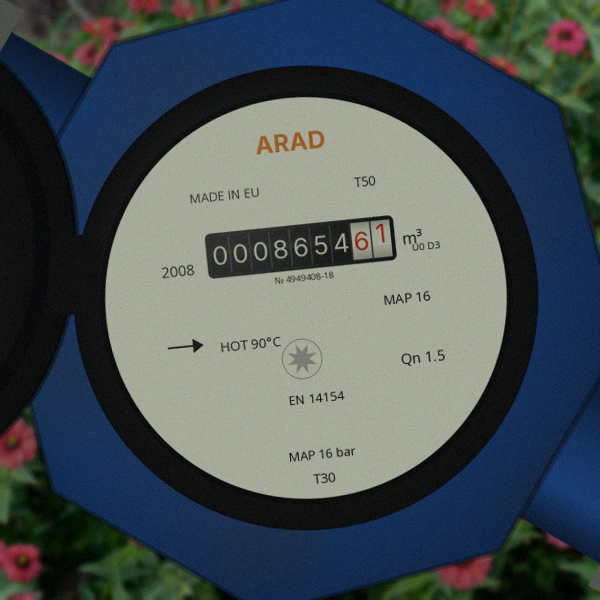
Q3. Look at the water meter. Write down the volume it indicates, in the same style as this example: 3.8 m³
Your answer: 8654.61 m³
